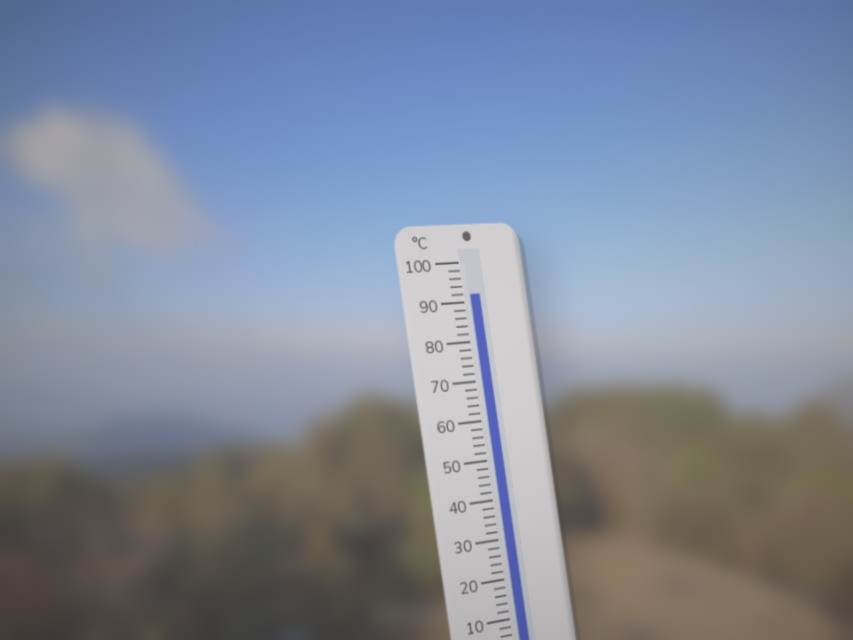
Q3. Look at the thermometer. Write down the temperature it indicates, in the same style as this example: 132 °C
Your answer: 92 °C
